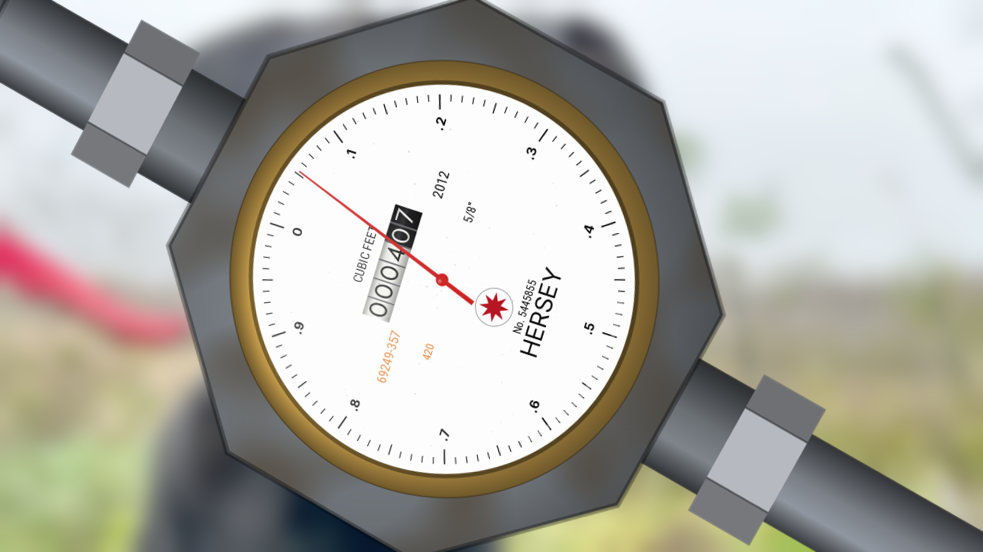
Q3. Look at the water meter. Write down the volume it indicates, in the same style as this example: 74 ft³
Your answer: 407.05 ft³
